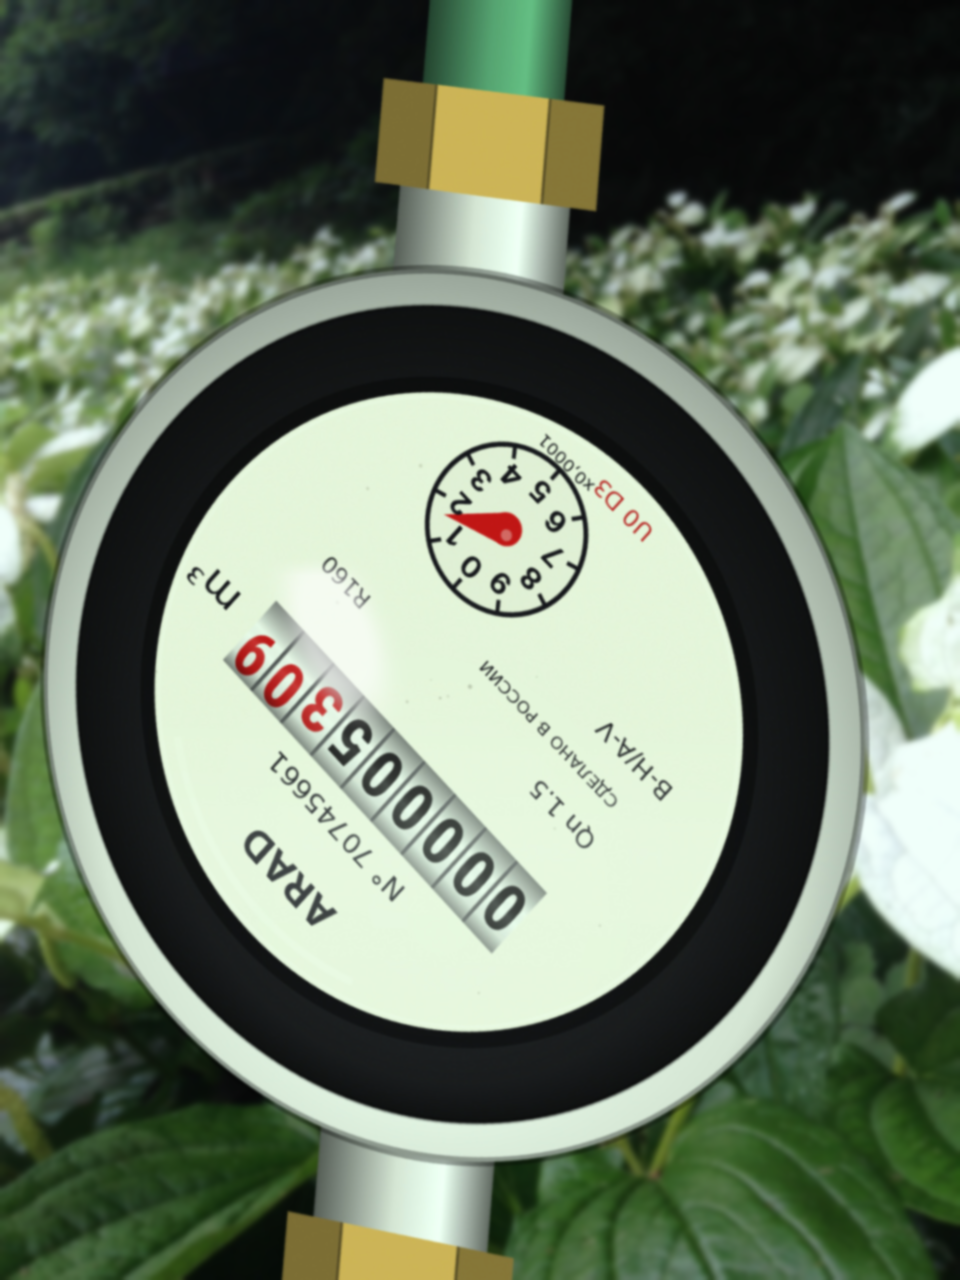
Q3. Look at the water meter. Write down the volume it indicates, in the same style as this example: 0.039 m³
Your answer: 5.3091 m³
